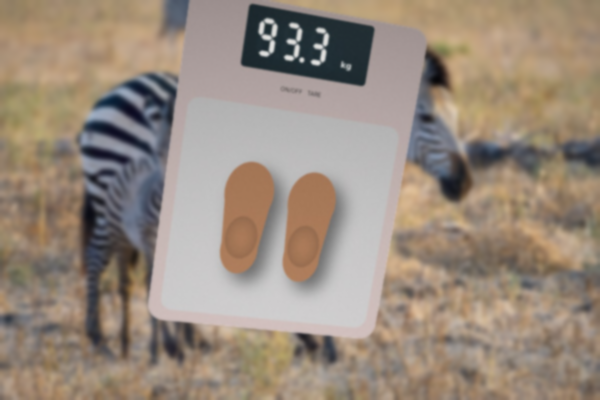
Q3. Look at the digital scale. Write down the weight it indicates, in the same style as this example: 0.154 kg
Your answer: 93.3 kg
